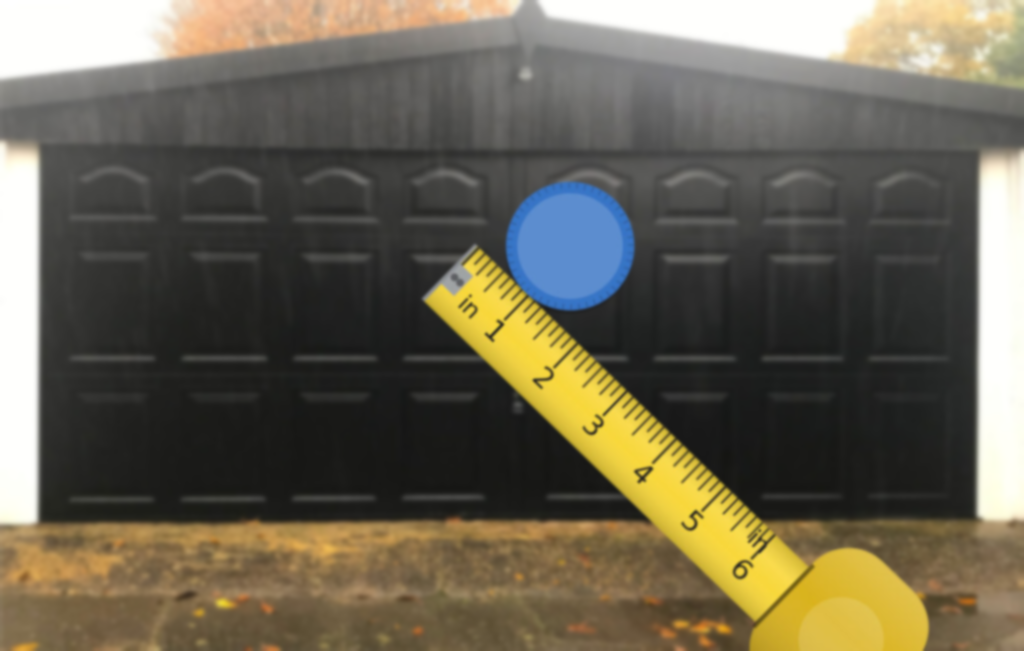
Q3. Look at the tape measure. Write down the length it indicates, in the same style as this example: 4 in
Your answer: 1.875 in
